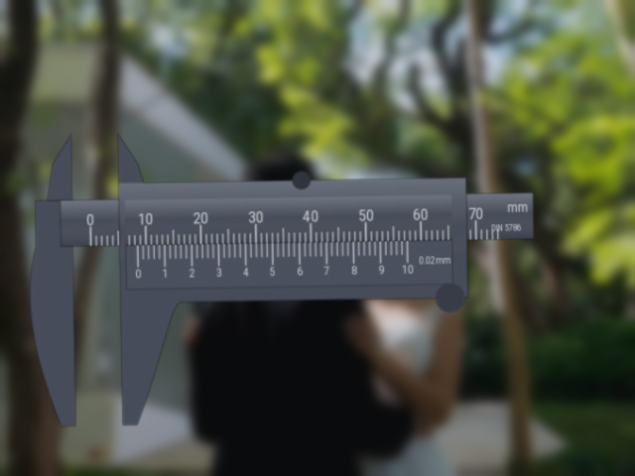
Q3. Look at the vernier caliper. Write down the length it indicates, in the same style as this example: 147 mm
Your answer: 8.5 mm
